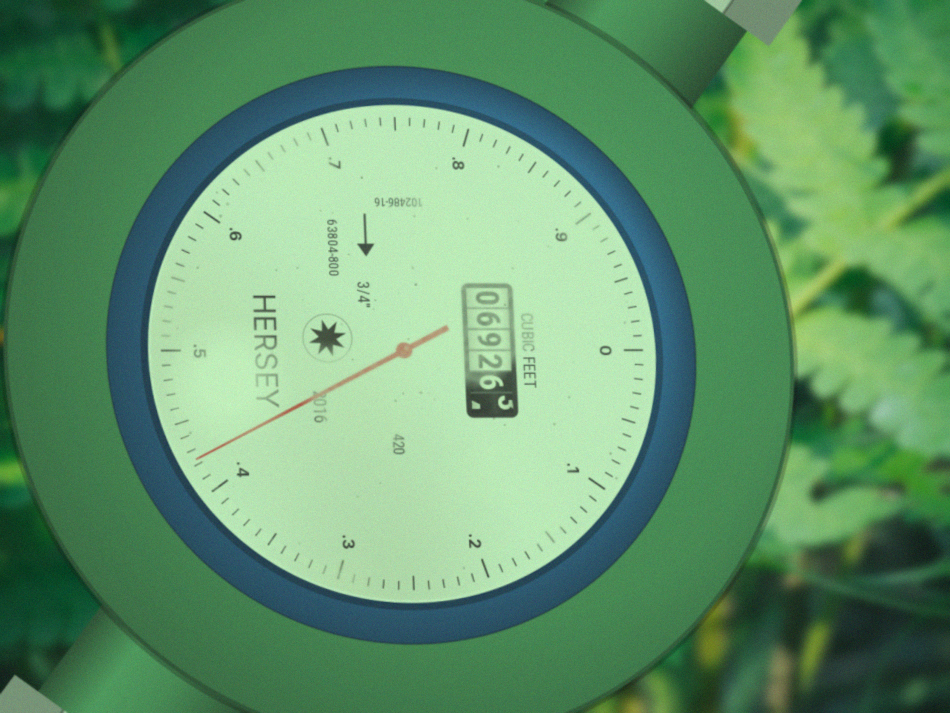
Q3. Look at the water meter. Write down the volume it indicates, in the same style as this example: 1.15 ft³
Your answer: 69263.42 ft³
